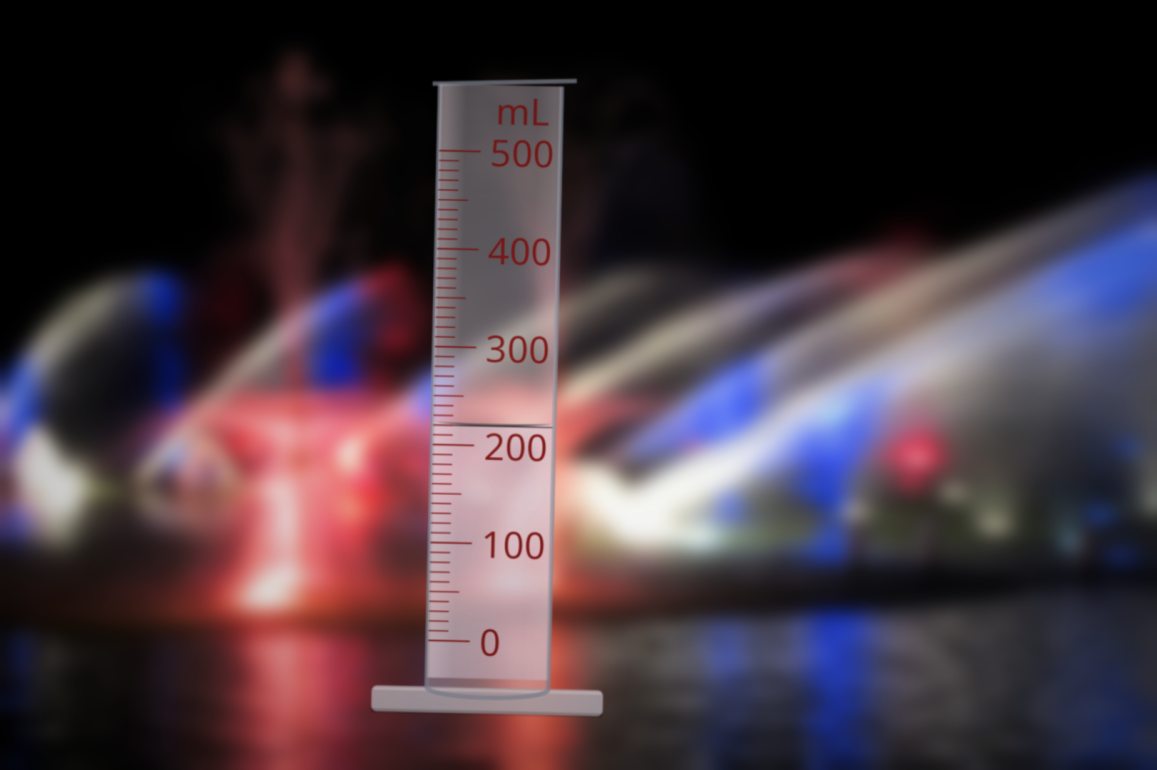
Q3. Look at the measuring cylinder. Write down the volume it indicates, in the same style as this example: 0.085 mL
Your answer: 220 mL
